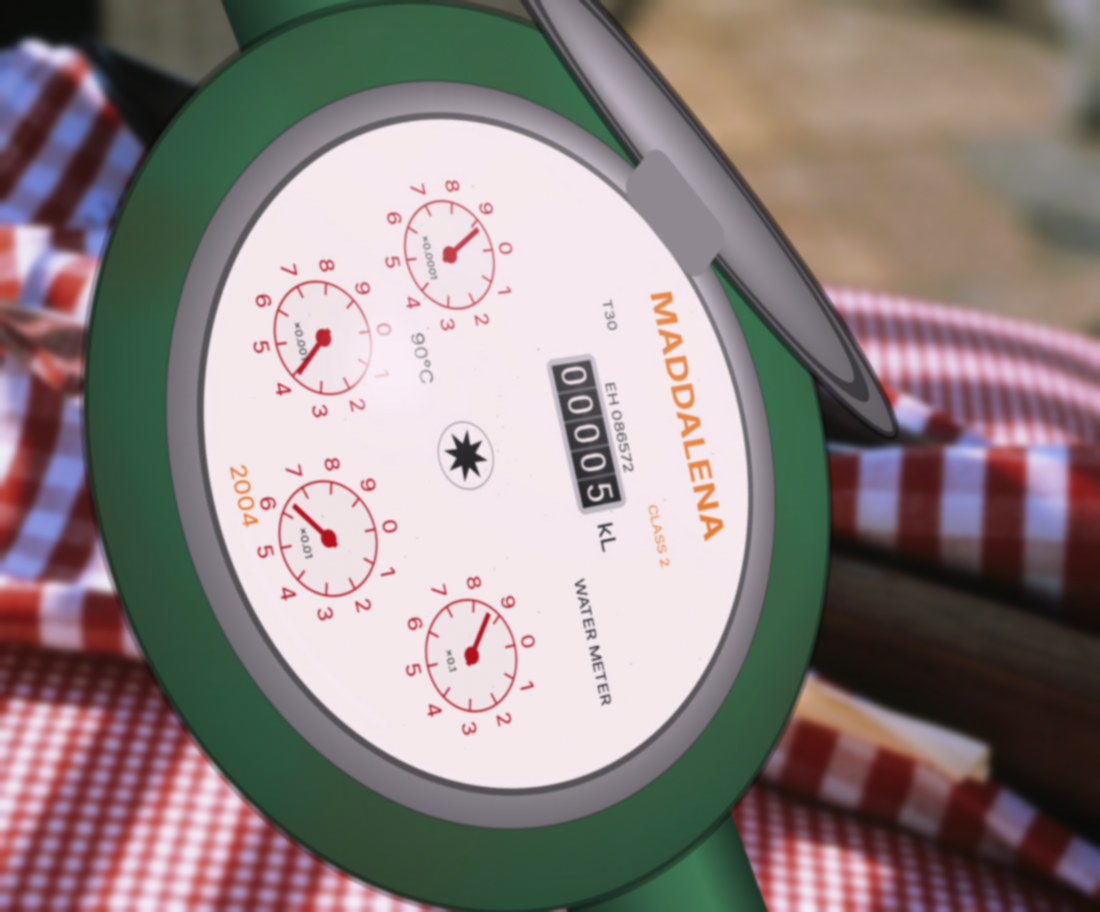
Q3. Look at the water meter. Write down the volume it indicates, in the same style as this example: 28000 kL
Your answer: 5.8639 kL
